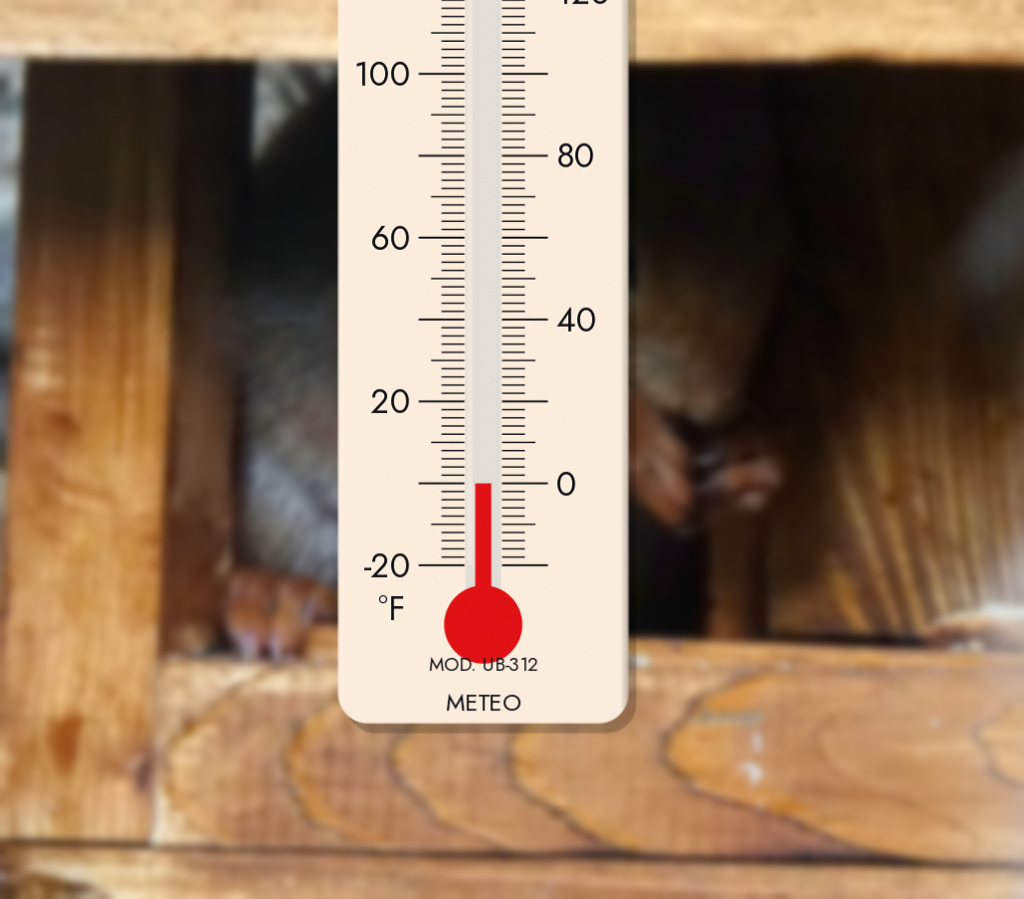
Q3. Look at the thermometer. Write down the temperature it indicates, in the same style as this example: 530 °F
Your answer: 0 °F
